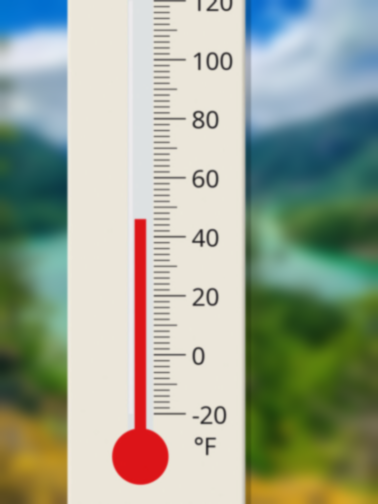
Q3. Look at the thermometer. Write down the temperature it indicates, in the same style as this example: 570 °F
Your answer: 46 °F
